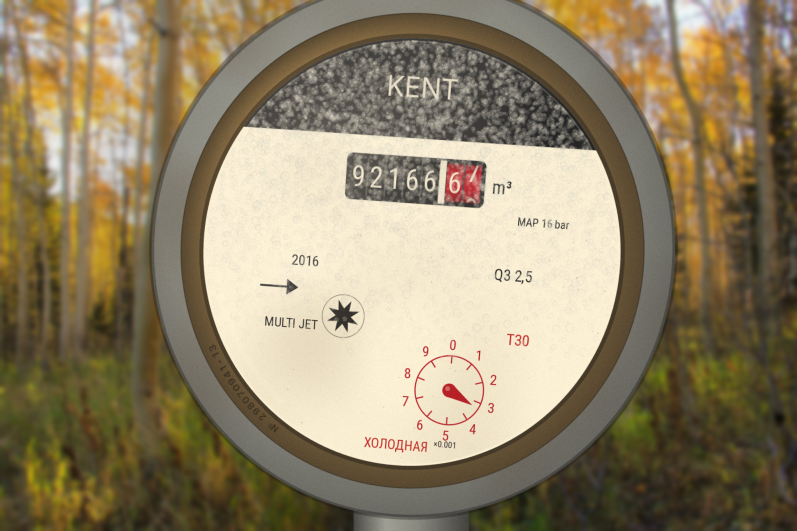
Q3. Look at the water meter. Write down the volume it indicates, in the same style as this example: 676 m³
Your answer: 92166.673 m³
